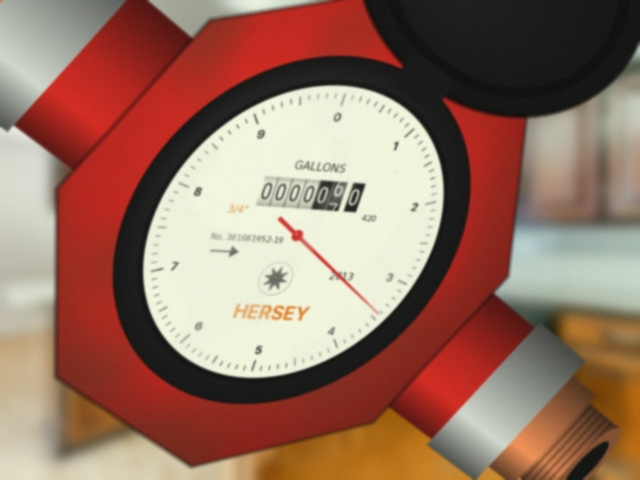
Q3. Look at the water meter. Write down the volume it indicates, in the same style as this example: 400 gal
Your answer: 63.4 gal
